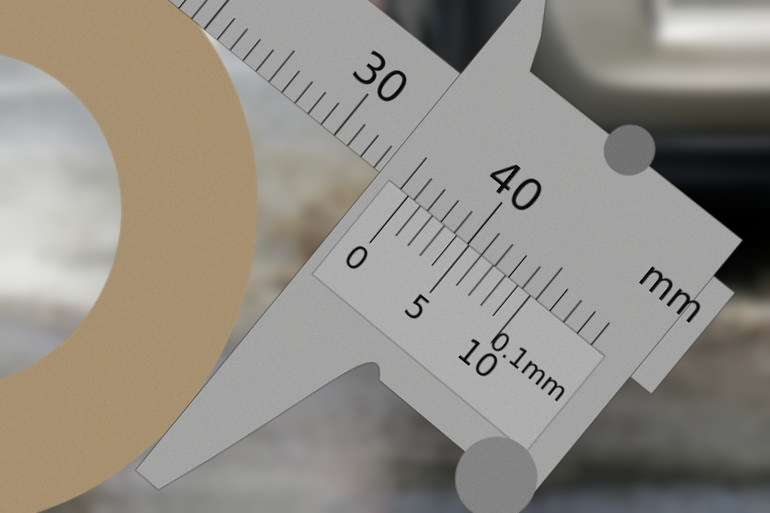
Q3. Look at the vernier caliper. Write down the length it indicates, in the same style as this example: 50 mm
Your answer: 35.6 mm
